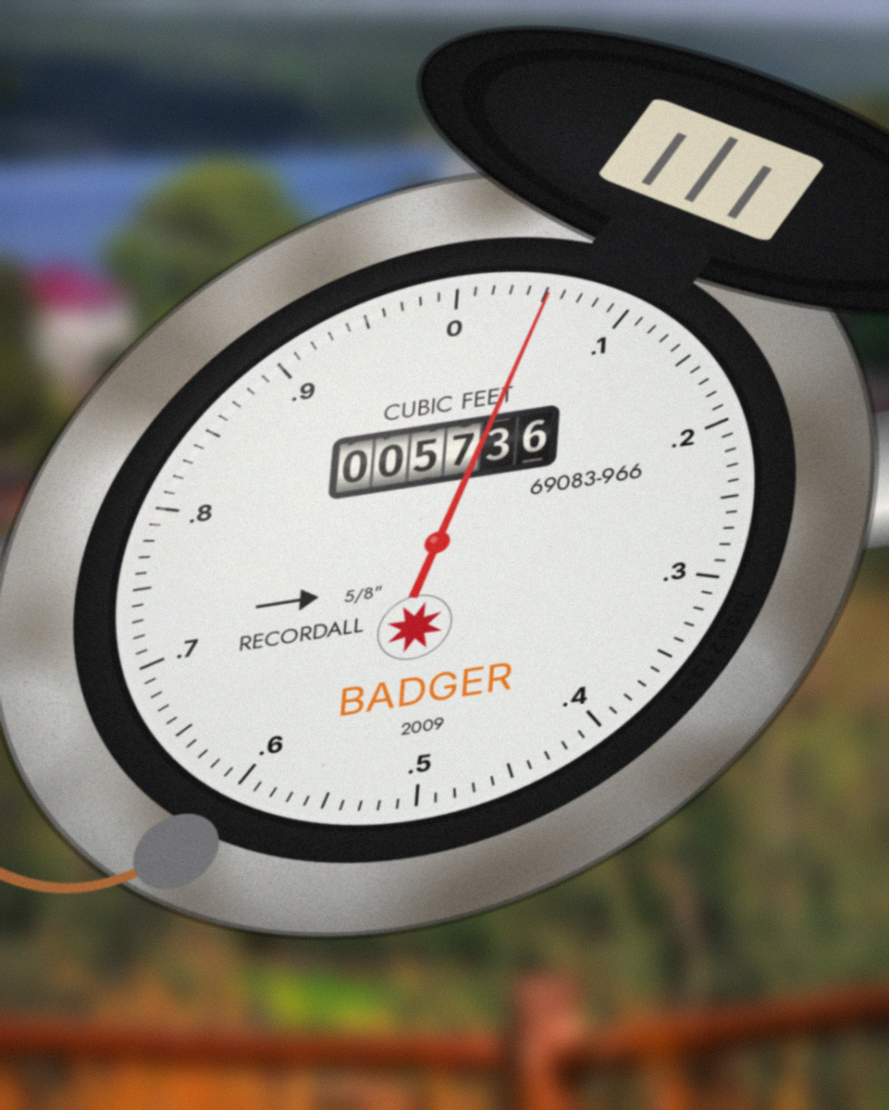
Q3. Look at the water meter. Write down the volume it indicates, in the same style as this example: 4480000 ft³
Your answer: 5736.05 ft³
